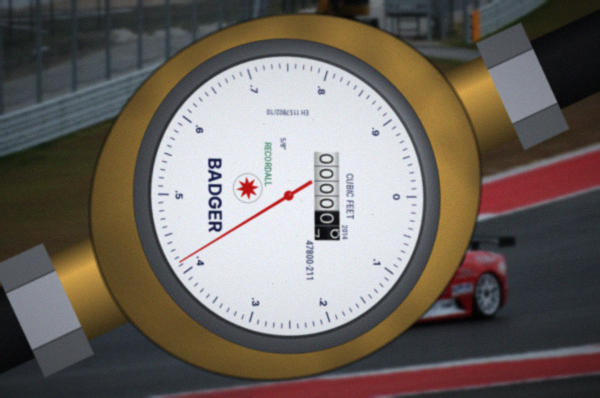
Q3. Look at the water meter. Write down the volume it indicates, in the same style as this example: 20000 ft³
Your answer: 6.41 ft³
